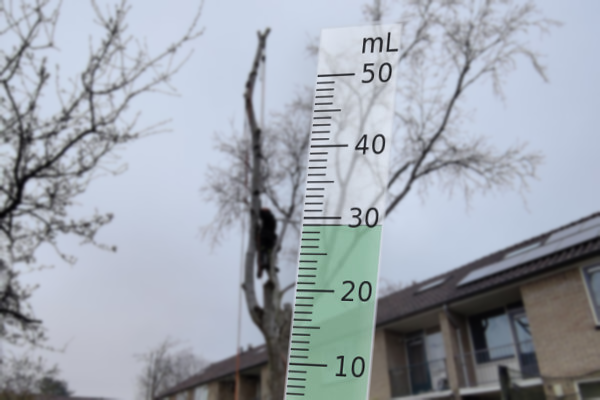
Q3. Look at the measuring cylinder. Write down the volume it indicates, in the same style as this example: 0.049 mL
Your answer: 29 mL
